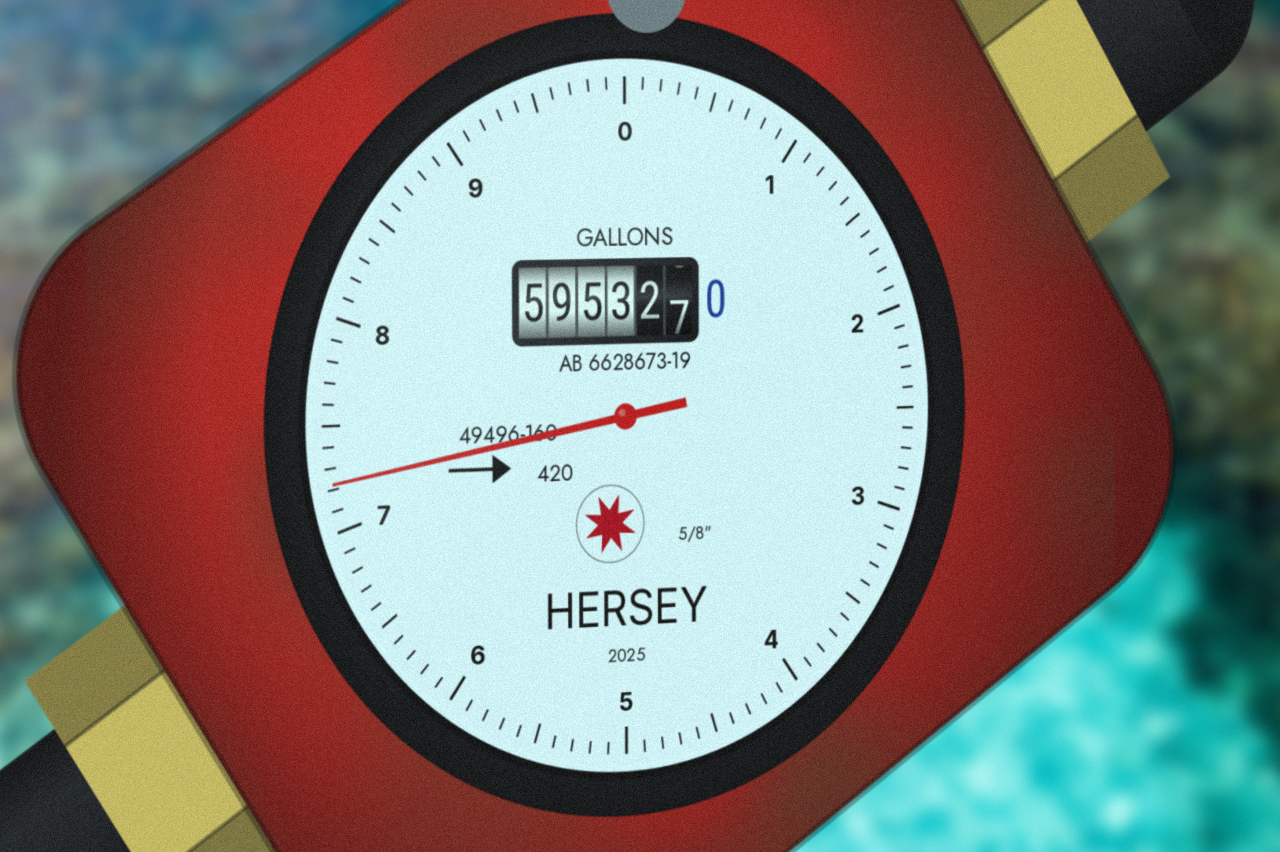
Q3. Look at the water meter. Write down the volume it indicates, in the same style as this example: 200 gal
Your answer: 5953267.2 gal
